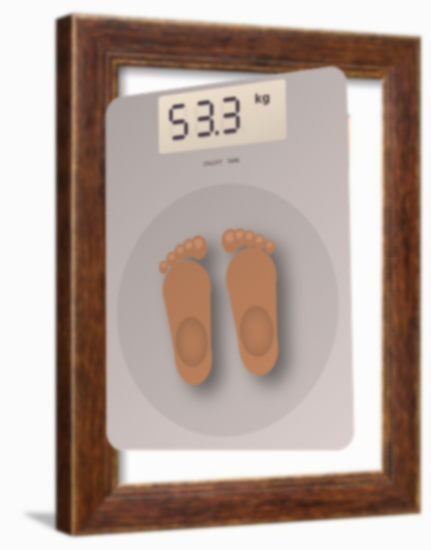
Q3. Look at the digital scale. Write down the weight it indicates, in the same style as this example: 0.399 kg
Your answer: 53.3 kg
